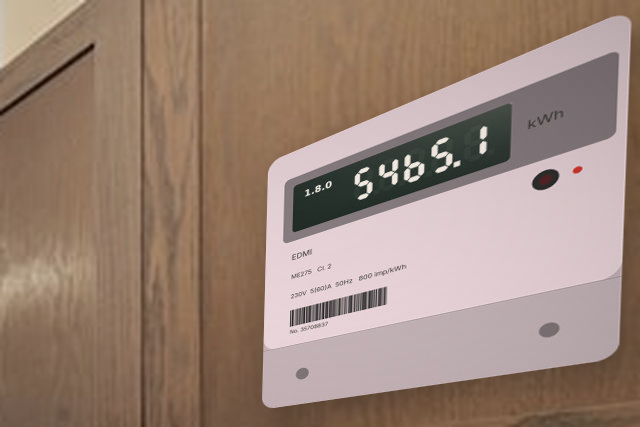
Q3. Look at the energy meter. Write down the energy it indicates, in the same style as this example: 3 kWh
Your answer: 5465.1 kWh
